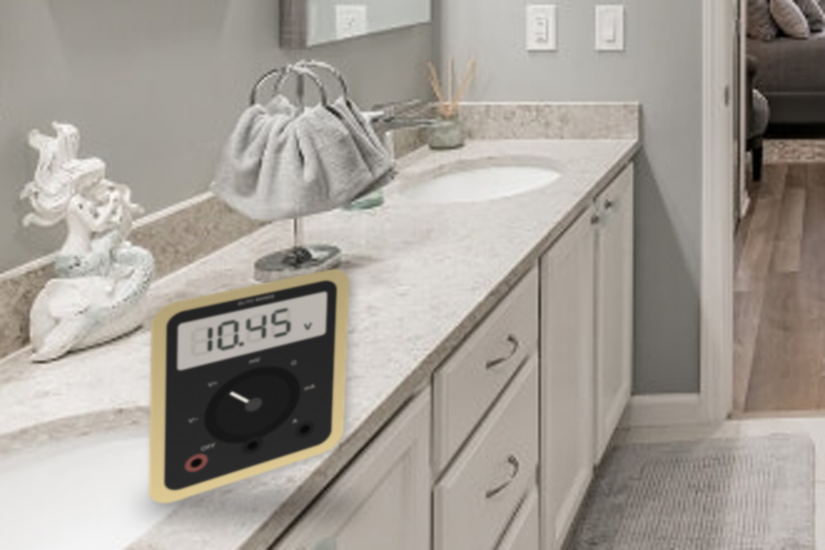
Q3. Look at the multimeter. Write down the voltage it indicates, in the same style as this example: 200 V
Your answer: 10.45 V
